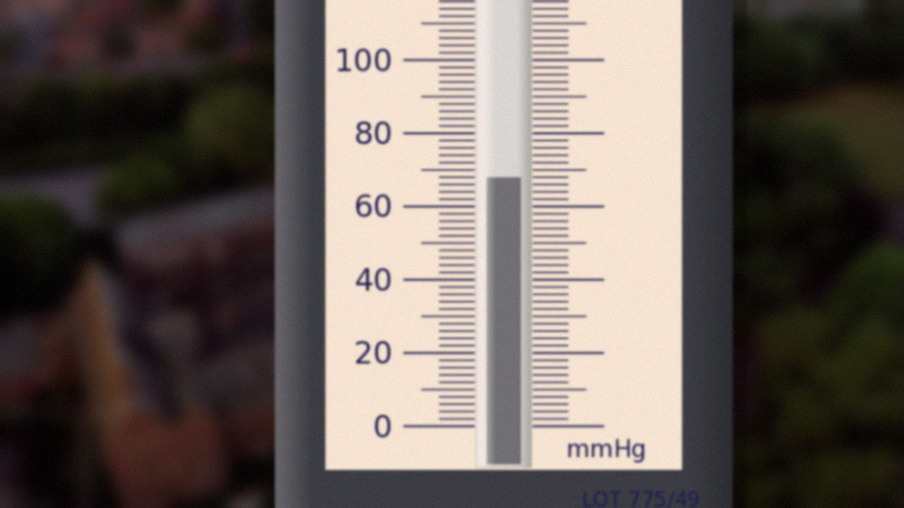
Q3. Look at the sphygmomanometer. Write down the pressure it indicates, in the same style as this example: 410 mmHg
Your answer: 68 mmHg
